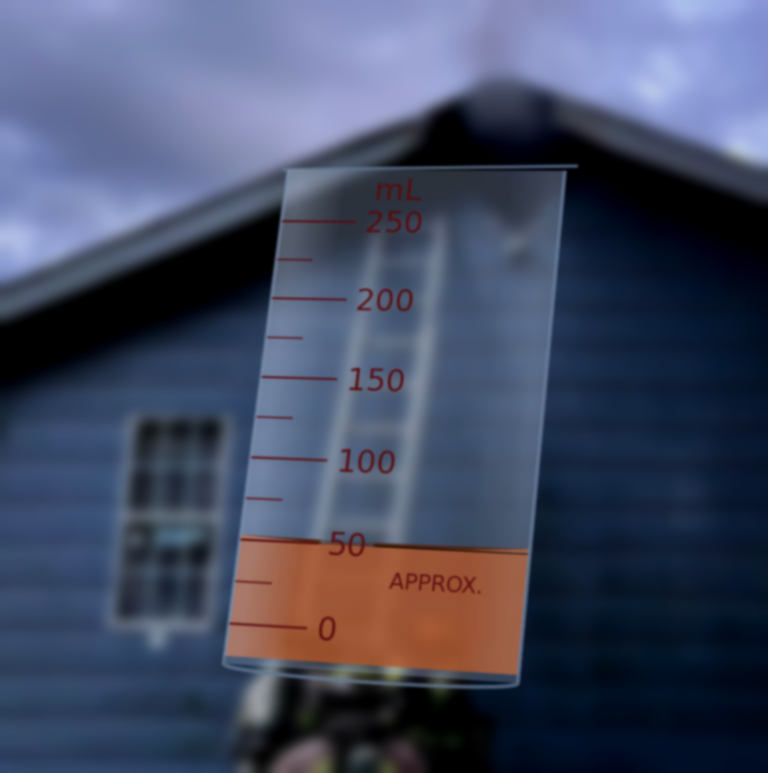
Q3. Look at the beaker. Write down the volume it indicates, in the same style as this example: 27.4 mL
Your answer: 50 mL
